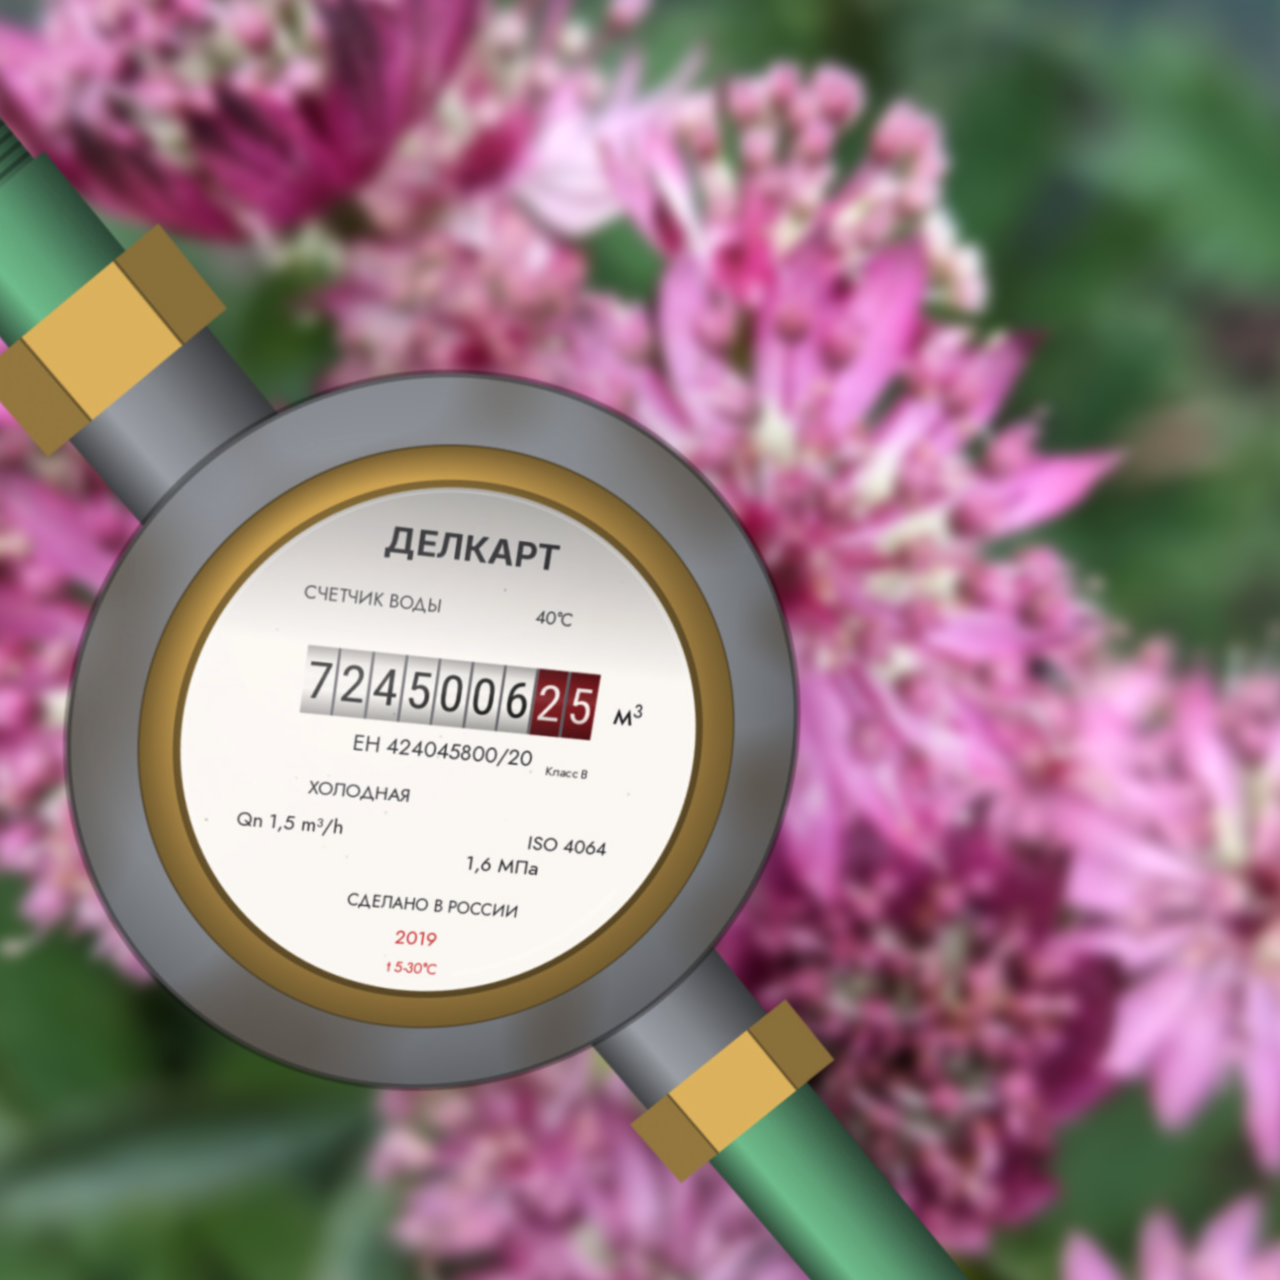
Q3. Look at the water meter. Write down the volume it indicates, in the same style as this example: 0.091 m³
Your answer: 7245006.25 m³
